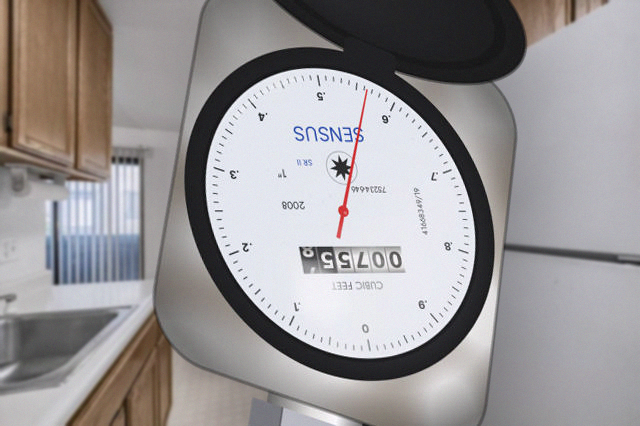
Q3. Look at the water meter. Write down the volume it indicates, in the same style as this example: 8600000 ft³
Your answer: 7557.56 ft³
